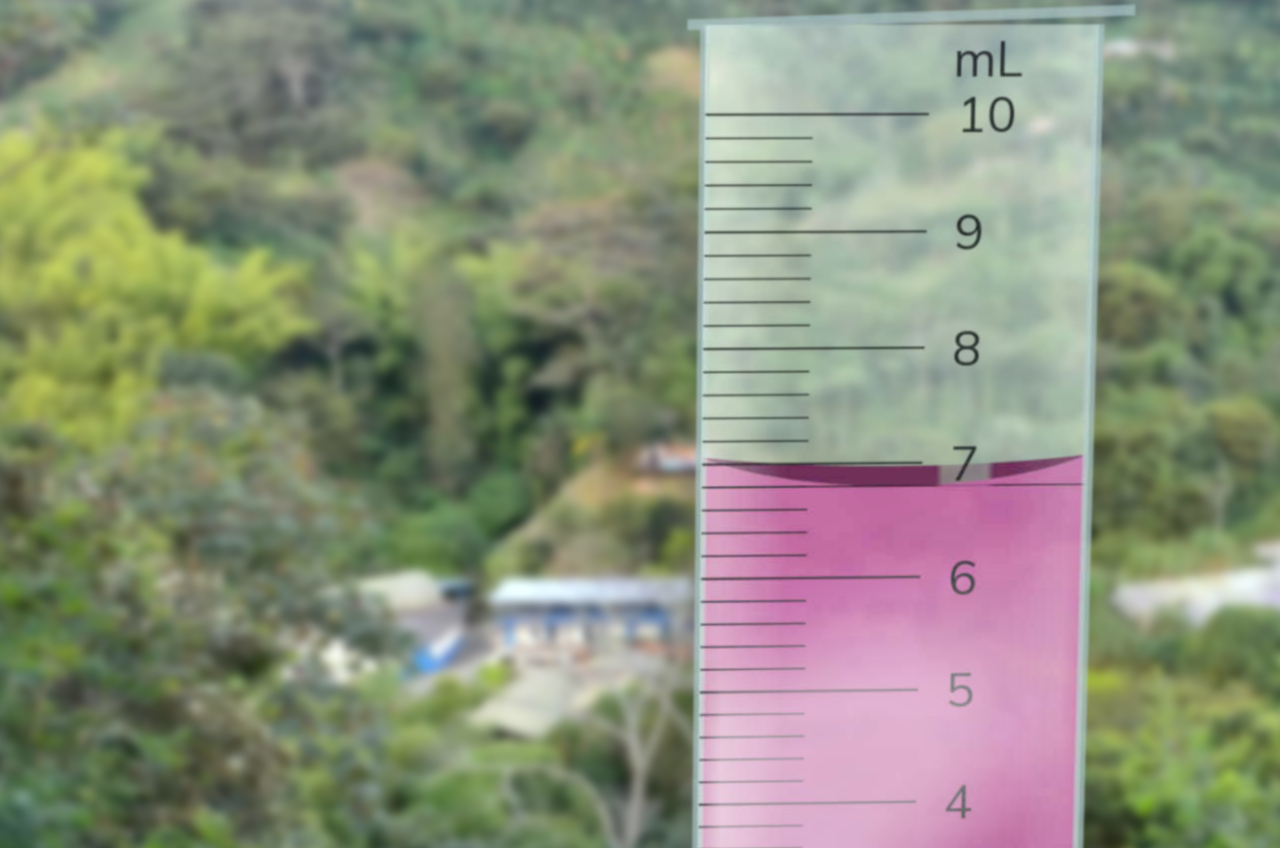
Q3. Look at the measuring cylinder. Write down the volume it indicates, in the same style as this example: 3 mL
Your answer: 6.8 mL
